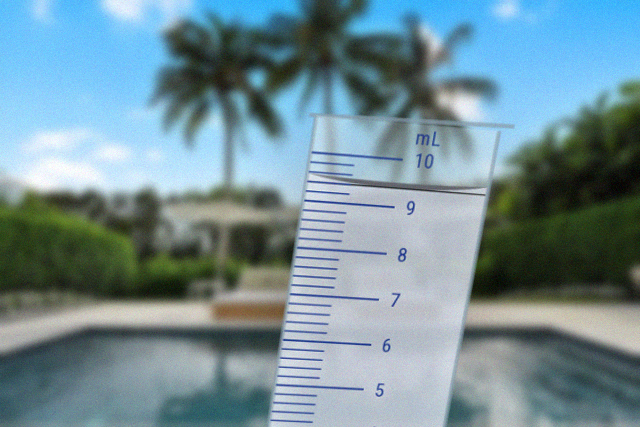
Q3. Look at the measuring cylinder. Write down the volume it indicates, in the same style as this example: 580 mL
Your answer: 9.4 mL
